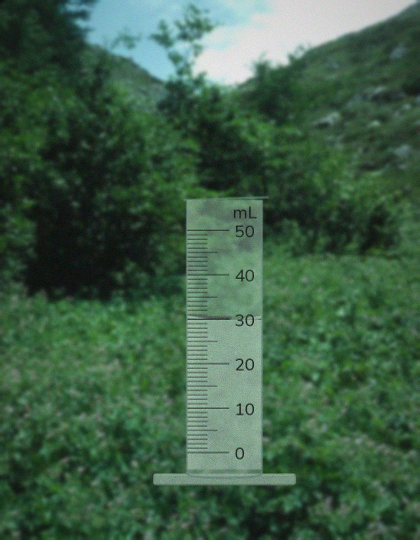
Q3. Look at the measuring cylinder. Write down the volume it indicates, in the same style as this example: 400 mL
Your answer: 30 mL
